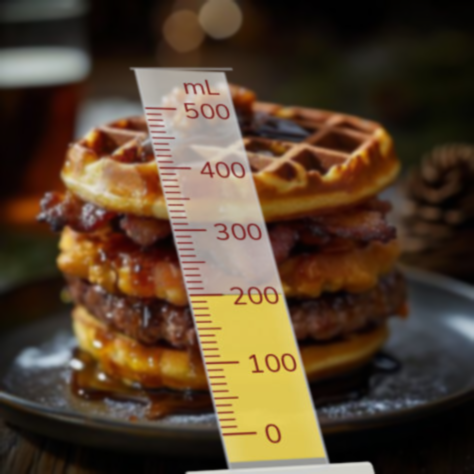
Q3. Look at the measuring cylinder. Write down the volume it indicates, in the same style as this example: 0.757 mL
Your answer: 200 mL
